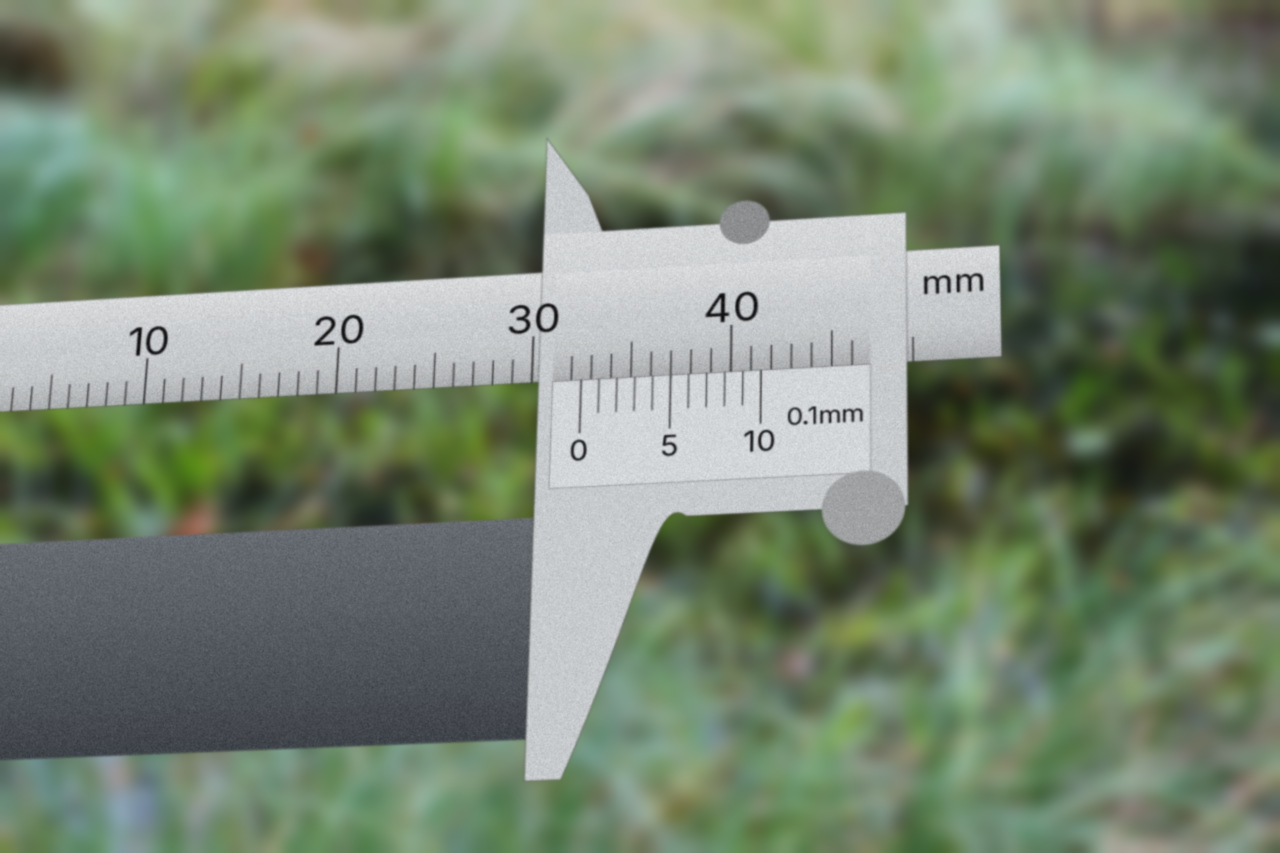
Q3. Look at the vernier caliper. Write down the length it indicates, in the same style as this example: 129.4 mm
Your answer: 32.5 mm
